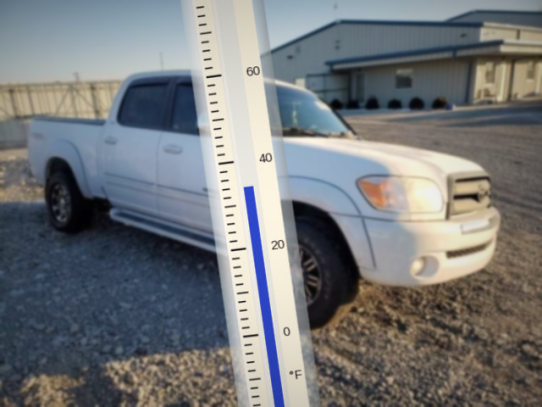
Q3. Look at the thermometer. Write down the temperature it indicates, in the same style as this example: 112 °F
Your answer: 34 °F
